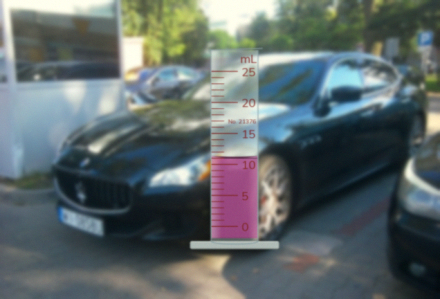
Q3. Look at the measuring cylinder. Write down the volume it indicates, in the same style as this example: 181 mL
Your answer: 11 mL
